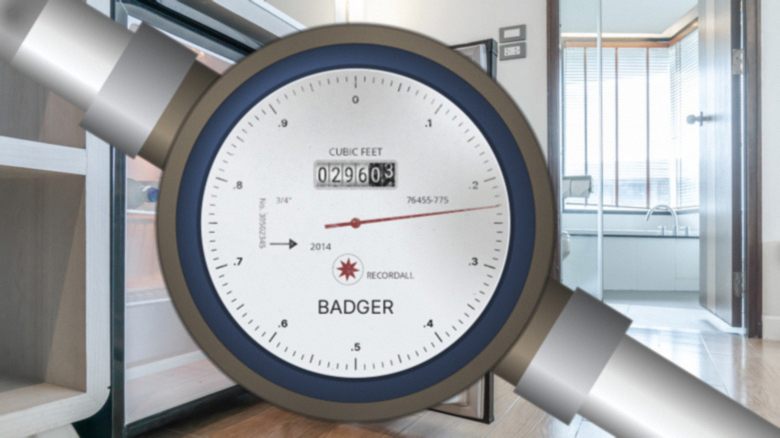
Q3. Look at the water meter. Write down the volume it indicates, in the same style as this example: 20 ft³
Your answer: 29603.23 ft³
